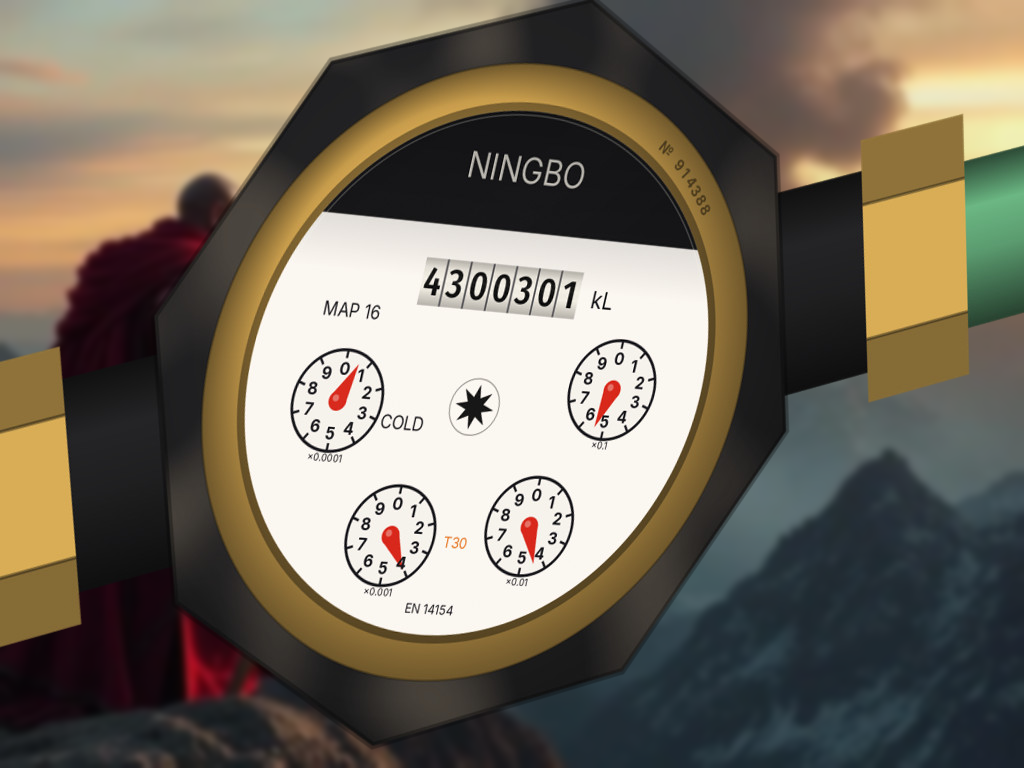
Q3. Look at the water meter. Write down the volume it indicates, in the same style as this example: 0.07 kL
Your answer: 4300301.5440 kL
